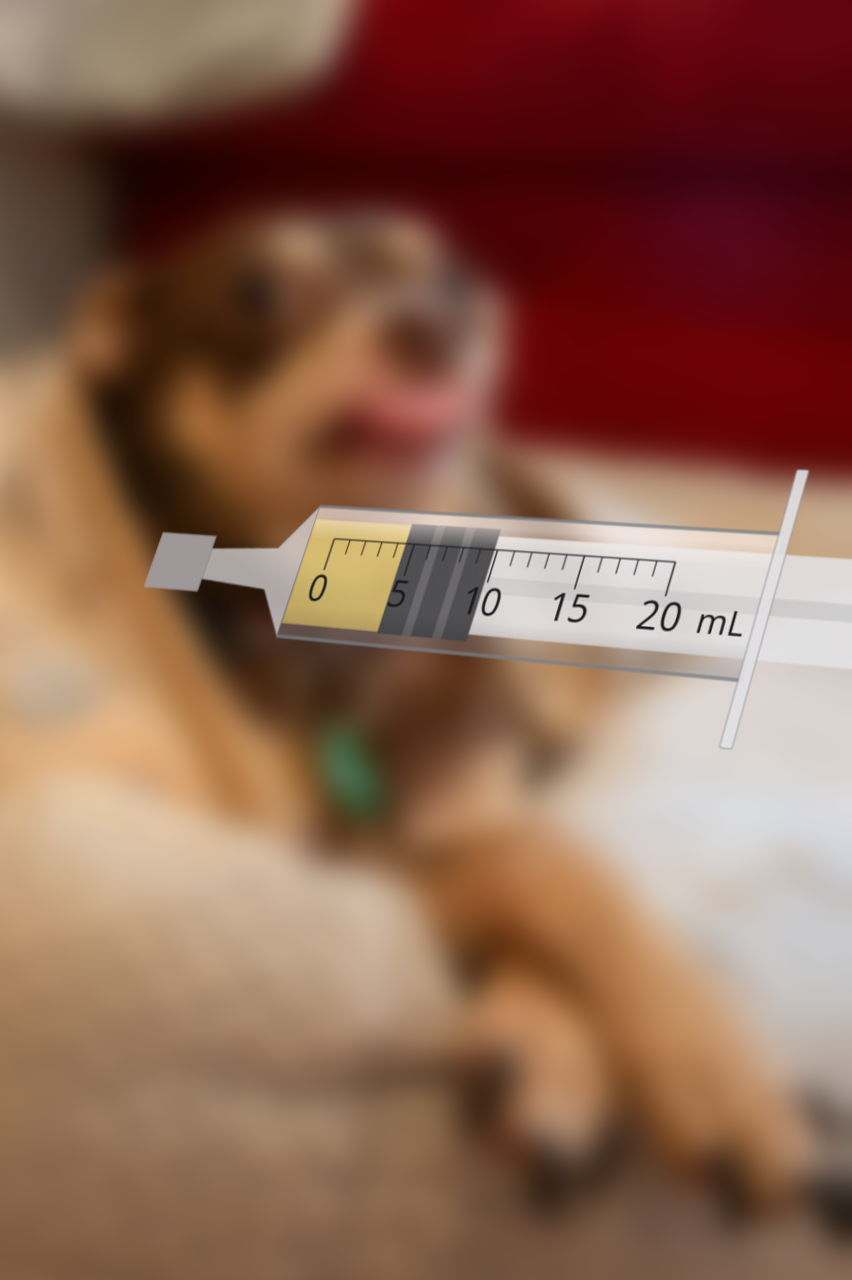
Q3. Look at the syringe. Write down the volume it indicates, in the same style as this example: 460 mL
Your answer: 4.5 mL
